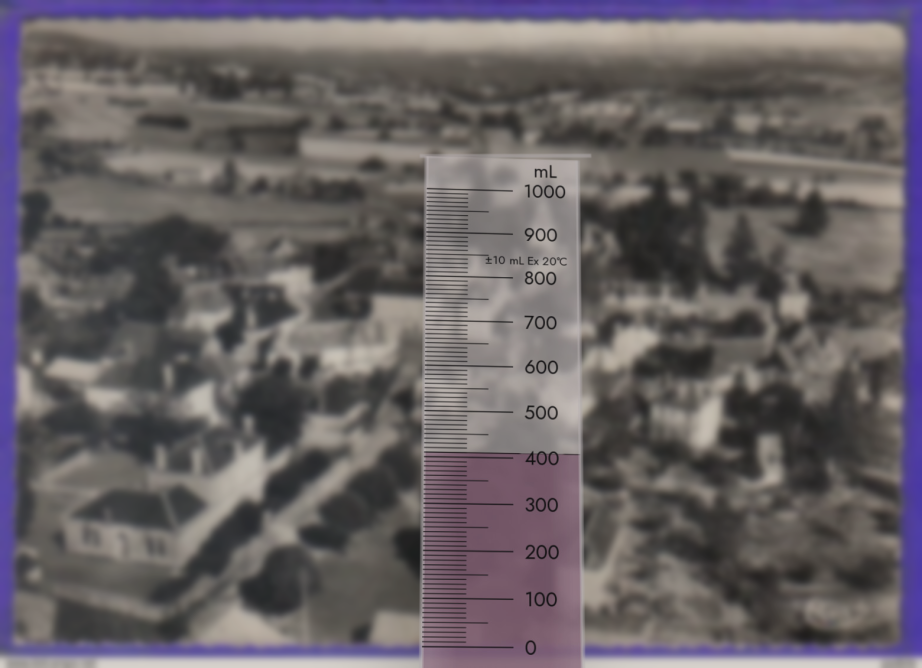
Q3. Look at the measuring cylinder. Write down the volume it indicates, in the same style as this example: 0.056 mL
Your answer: 410 mL
